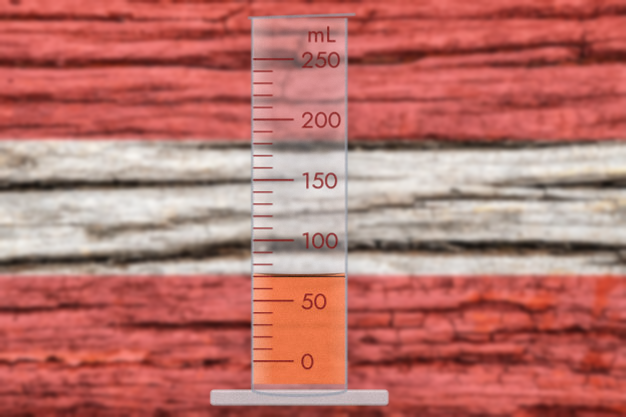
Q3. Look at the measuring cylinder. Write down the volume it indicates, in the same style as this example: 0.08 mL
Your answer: 70 mL
